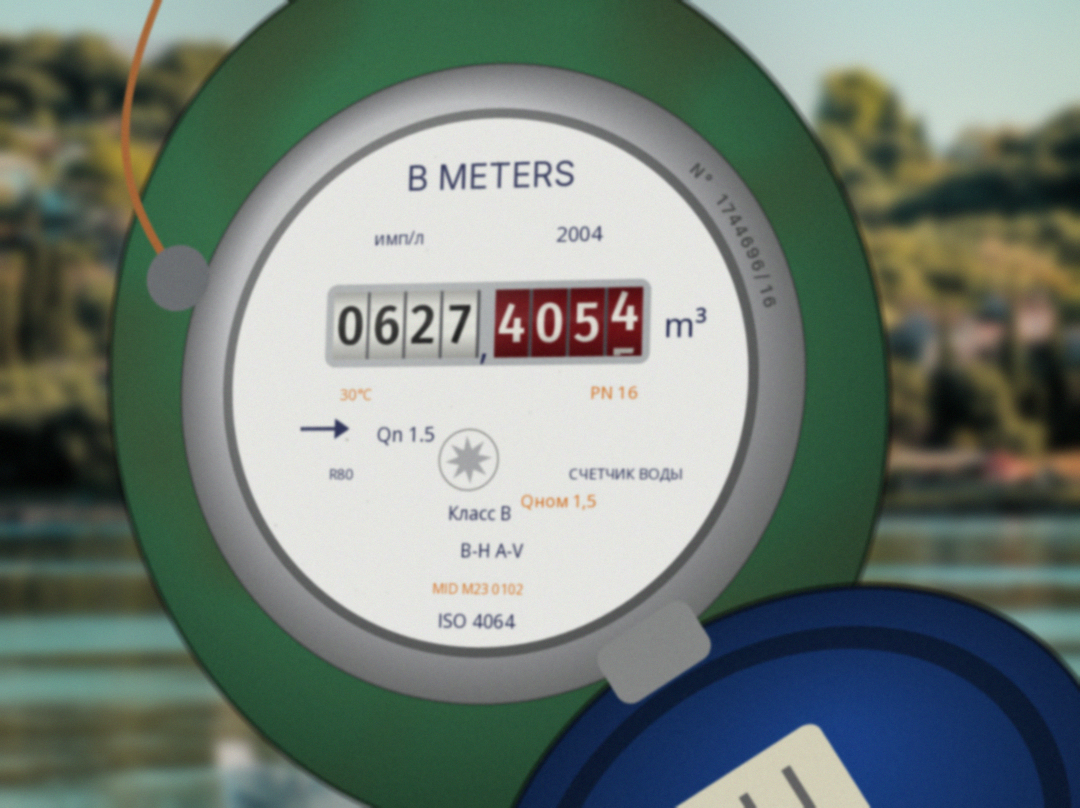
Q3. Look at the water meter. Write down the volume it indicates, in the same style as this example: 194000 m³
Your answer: 627.4054 m³
